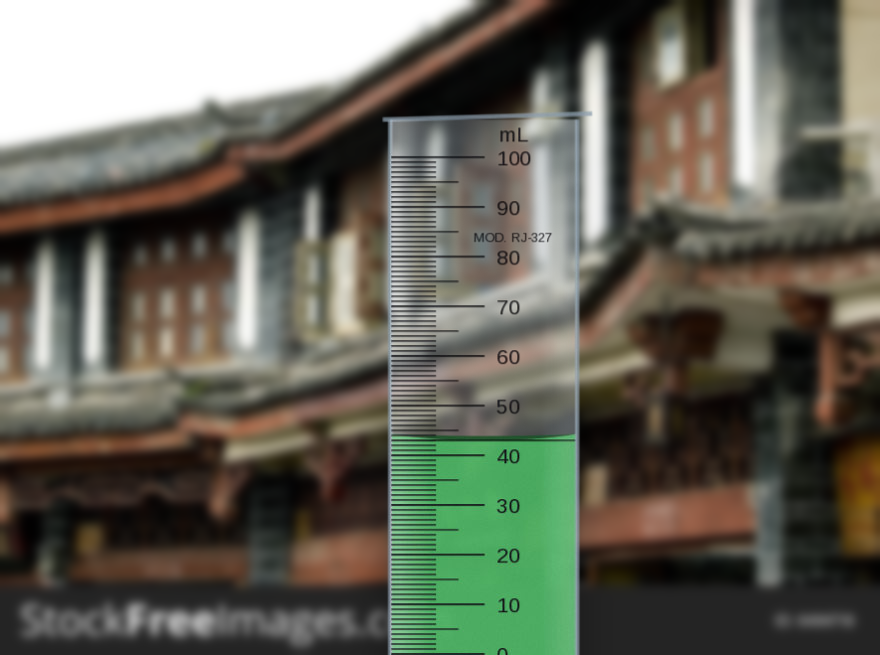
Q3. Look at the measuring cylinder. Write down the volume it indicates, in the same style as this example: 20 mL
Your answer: 43 mL
